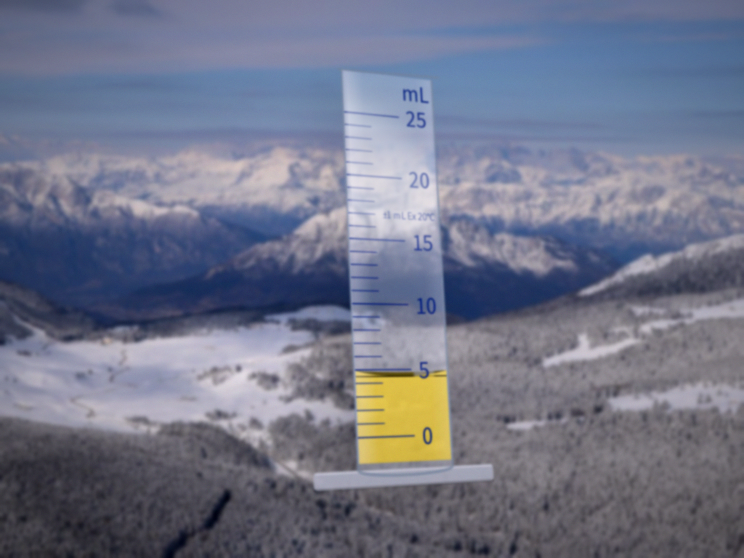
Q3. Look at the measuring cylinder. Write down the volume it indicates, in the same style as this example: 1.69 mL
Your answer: 4.5 mL
